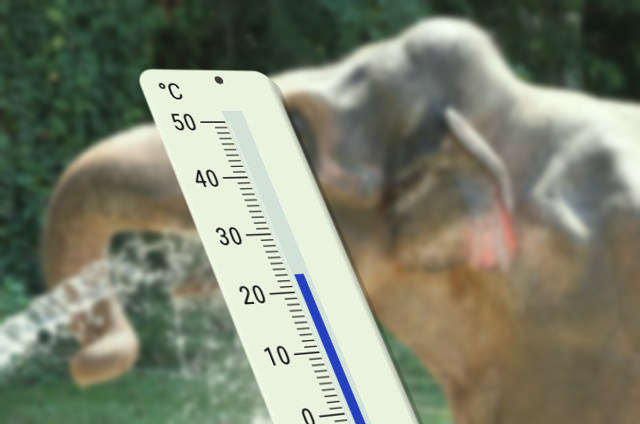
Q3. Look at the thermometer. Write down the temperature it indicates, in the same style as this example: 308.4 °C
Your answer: 23 °C
